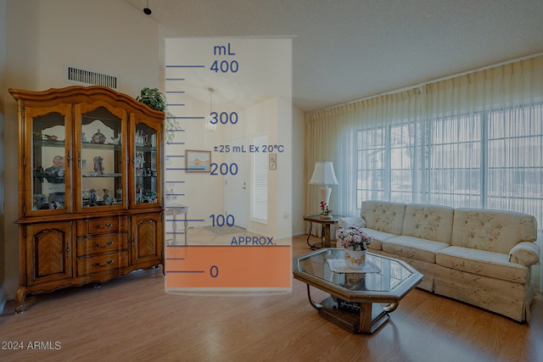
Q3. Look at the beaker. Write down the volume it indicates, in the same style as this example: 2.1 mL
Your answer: 50 mL
